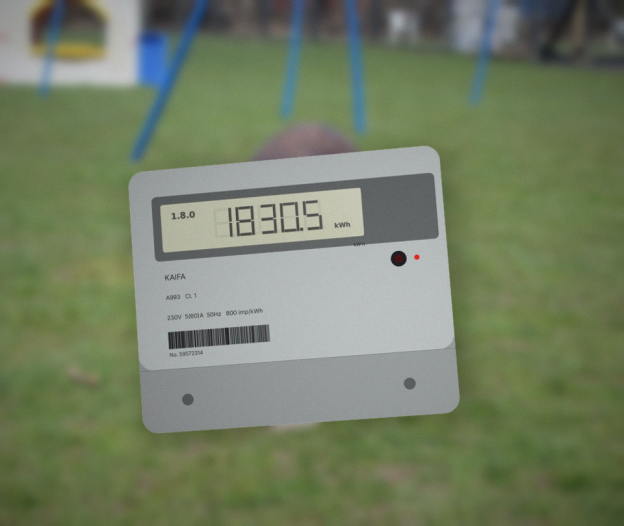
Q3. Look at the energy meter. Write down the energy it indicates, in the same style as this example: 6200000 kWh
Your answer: 1830.5 kWh
